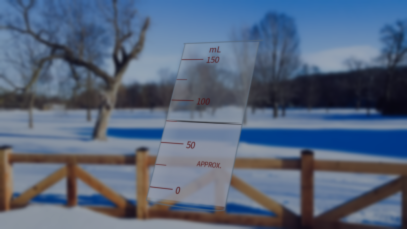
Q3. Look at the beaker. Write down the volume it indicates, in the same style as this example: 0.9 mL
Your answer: 75 mL
